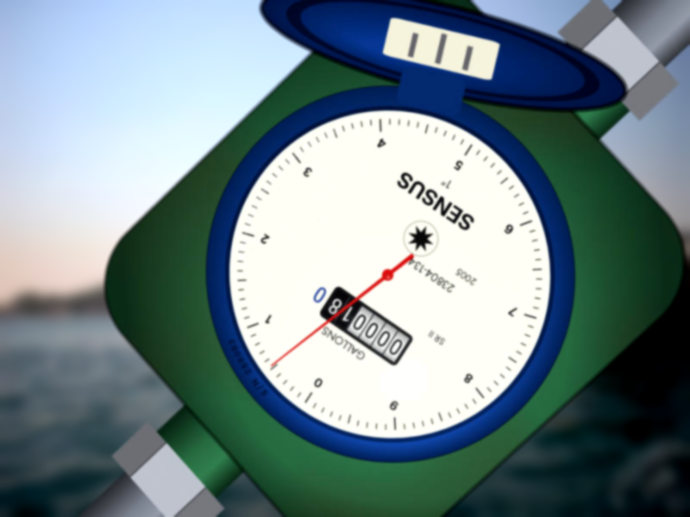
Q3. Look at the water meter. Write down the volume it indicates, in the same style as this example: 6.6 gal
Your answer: 180.5 gal
